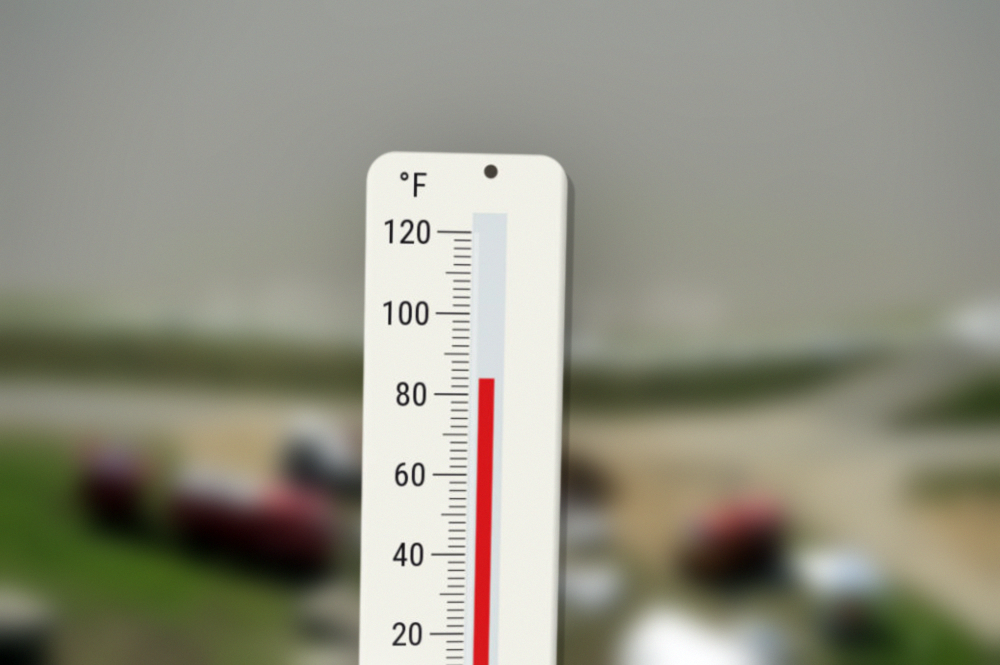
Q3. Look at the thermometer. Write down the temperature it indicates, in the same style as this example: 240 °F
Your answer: 84 °F
